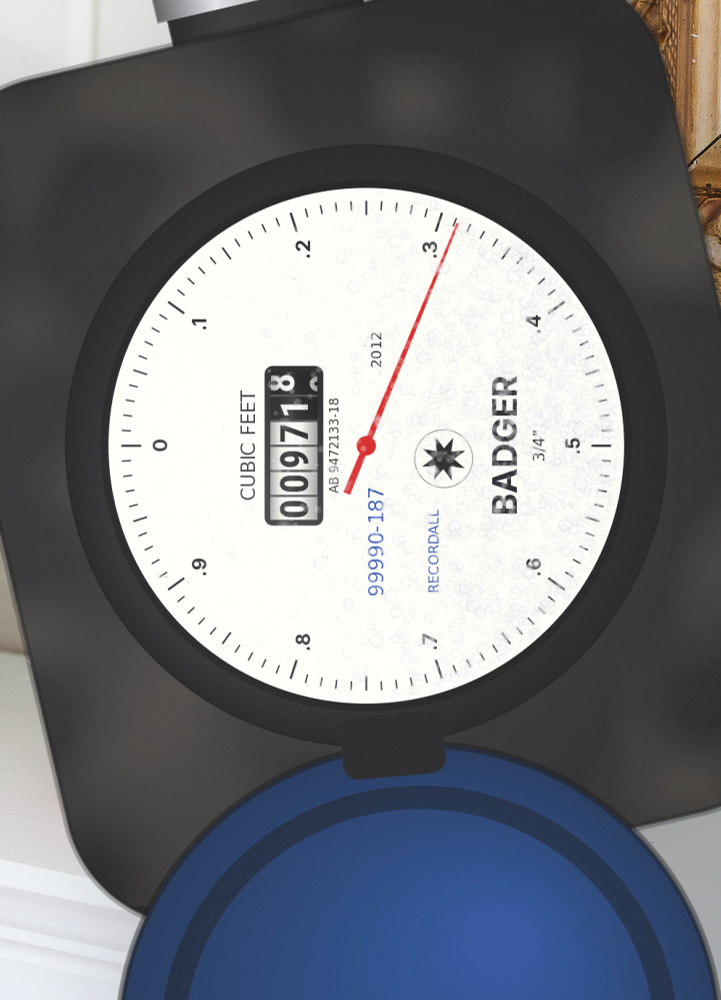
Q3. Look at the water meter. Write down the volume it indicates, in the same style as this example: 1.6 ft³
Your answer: 9718.31 ft³
